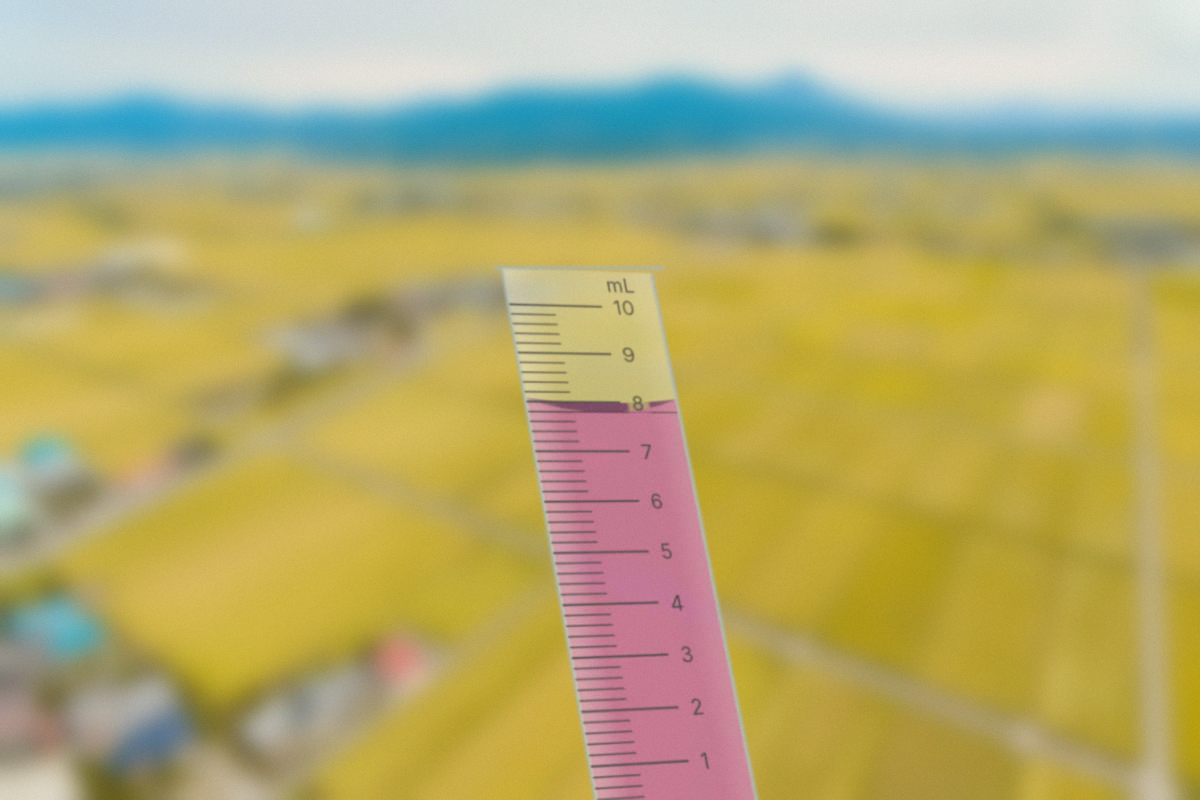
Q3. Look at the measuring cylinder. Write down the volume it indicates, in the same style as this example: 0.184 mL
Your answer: 7.8 mL
